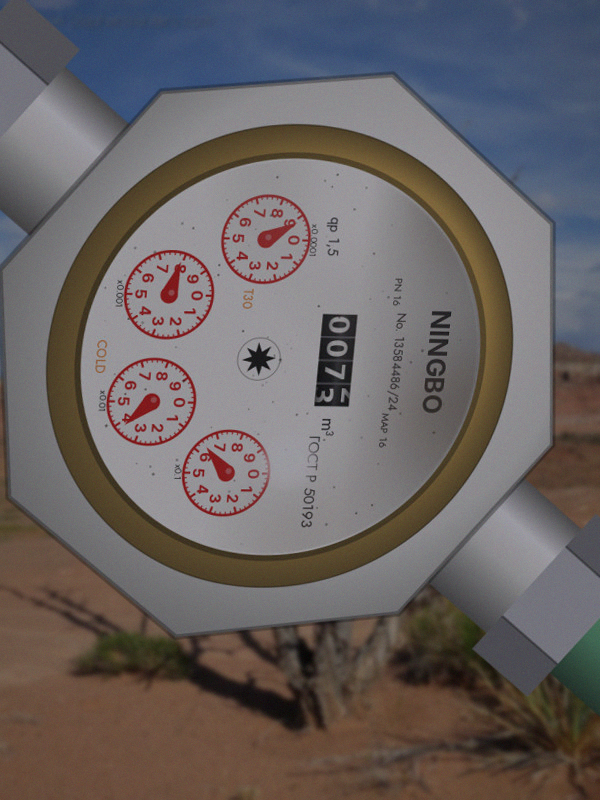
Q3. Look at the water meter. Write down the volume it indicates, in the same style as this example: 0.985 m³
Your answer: 72.6379 m³
